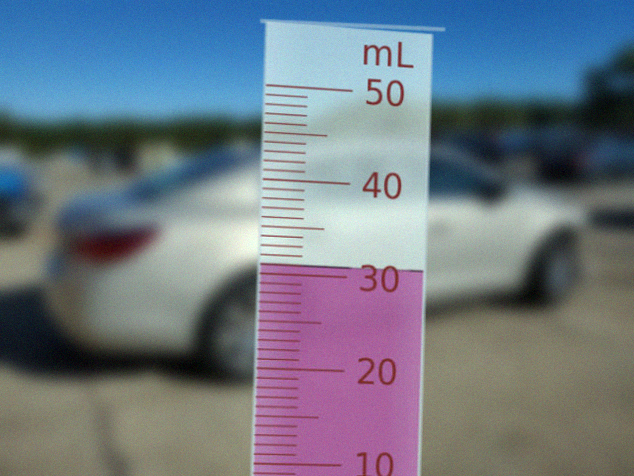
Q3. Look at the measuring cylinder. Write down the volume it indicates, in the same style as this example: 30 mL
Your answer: 31 mL
